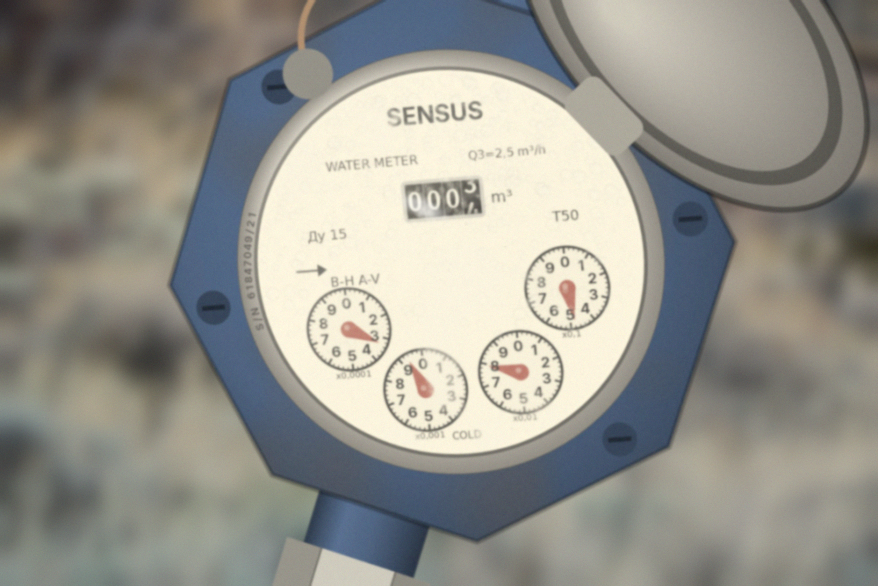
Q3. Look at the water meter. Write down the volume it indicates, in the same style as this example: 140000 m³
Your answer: 3.4793 m³
